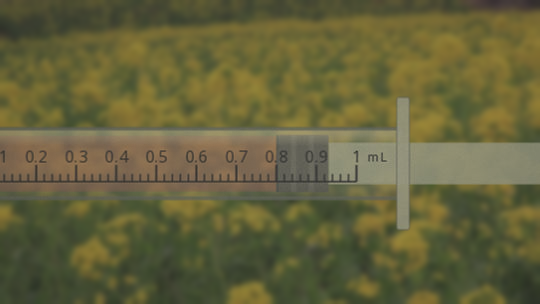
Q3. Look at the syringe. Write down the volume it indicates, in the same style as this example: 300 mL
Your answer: 0.8 mL
